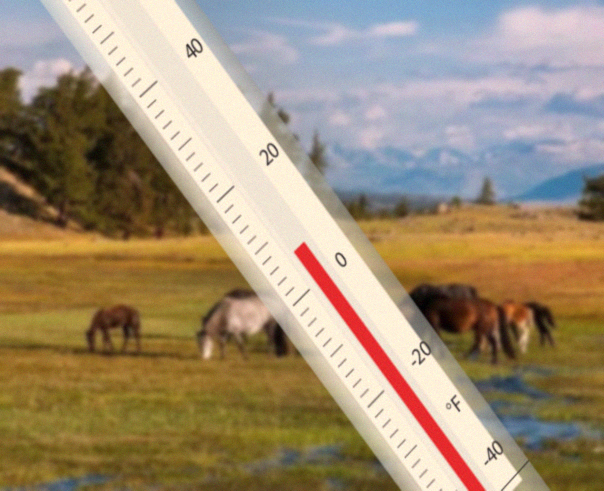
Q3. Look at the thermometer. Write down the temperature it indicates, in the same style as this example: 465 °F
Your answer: 6 °F
